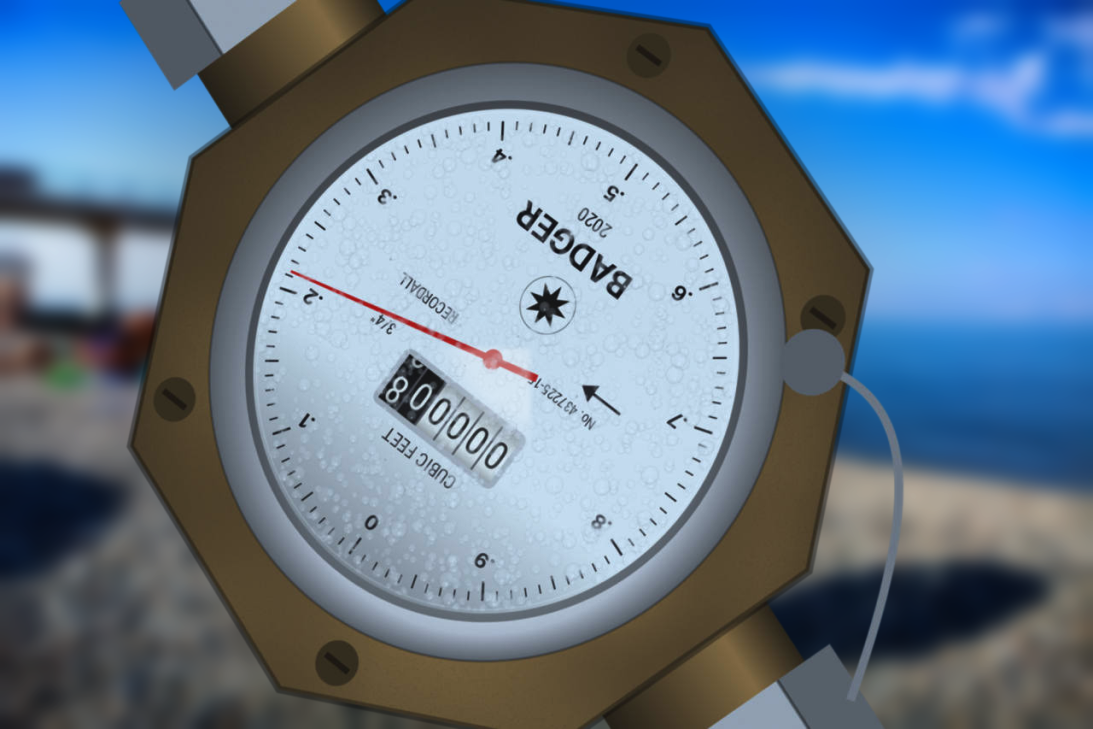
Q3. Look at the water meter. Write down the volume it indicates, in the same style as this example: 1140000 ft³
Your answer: 8.21 ft³
